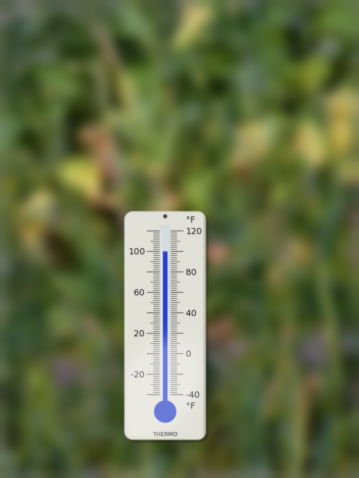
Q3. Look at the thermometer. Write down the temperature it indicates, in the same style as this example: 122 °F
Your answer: 100 °F
